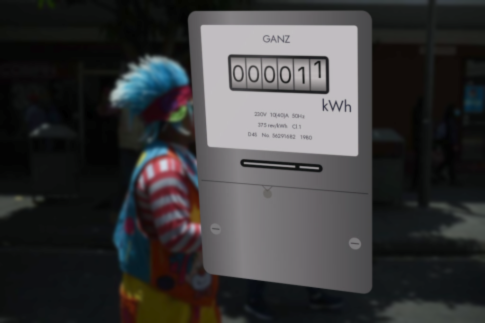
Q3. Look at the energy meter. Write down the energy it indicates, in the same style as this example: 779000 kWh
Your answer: 11 kWh
